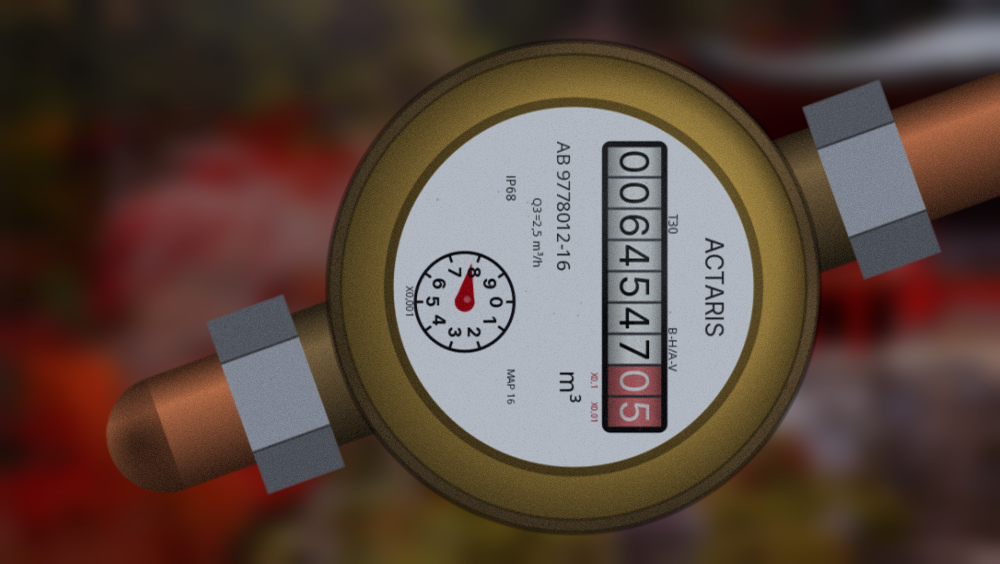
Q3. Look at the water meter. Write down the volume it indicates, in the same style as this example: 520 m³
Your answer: 64547.057 m³
